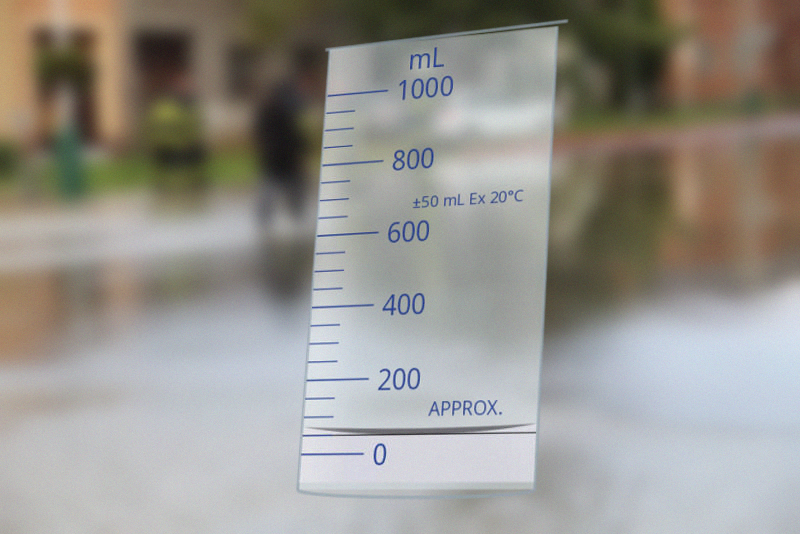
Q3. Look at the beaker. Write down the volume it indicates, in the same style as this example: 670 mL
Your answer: 50 mL
